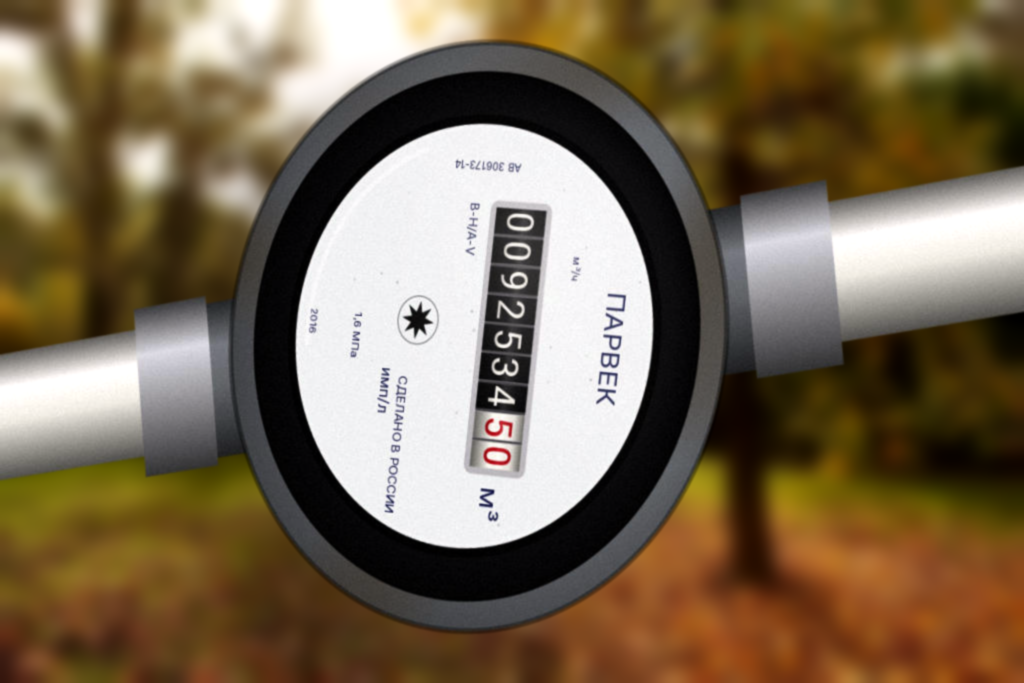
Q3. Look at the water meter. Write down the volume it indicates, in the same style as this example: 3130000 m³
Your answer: 92534.50 m³
